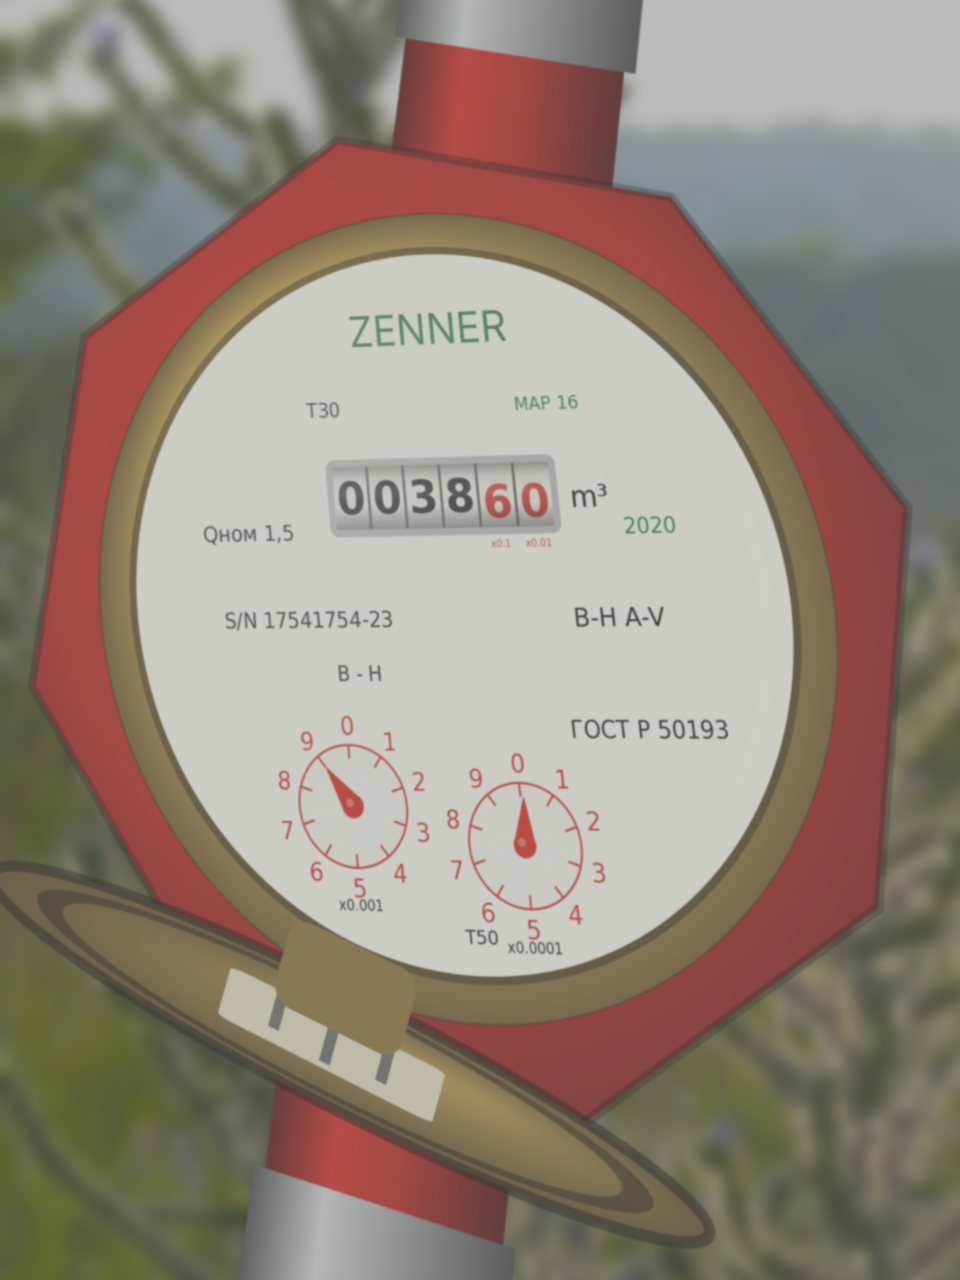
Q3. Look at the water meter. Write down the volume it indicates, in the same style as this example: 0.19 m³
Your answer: 38.5990 m³
